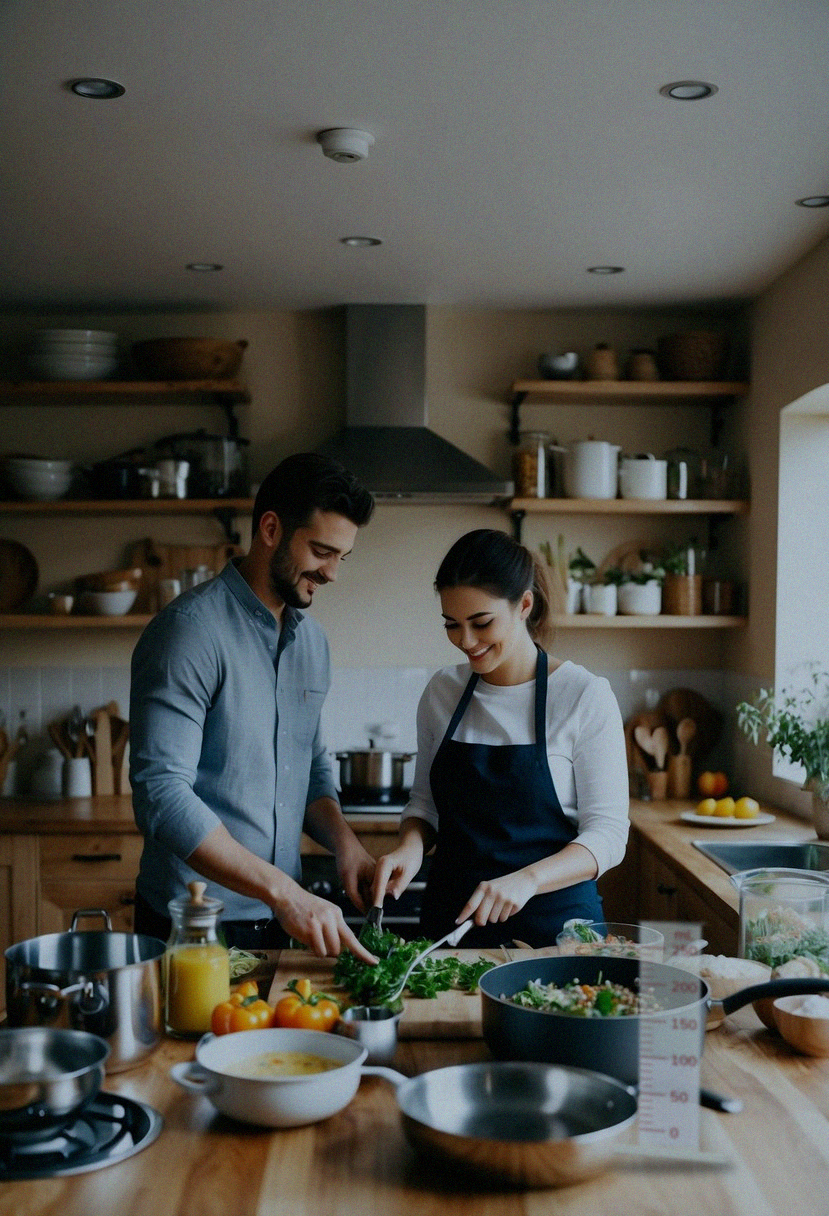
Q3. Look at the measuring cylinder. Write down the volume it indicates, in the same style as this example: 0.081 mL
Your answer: 100 mL
